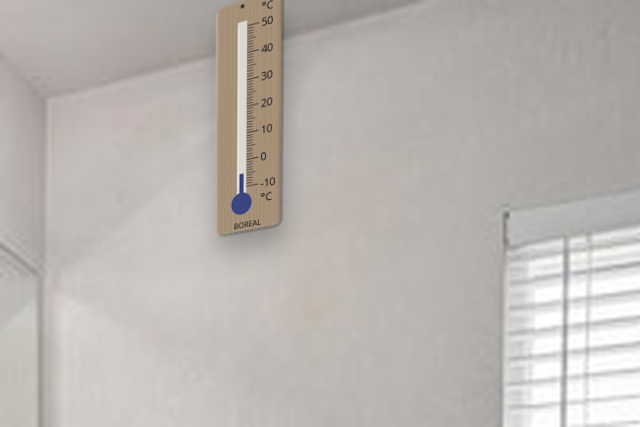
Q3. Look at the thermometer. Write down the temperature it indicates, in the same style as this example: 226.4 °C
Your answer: -5 °C
